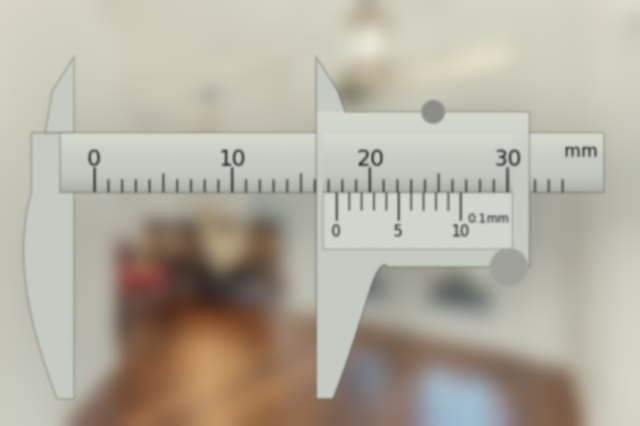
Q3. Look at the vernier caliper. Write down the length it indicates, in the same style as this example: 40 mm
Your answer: 17.6 mm
